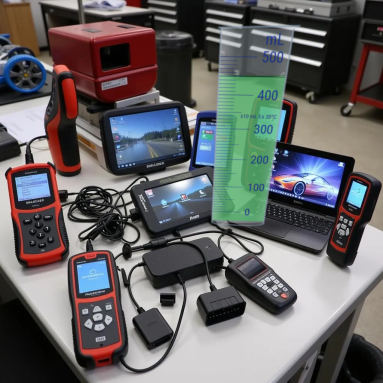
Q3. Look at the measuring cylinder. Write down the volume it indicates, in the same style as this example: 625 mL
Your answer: 450 mL
